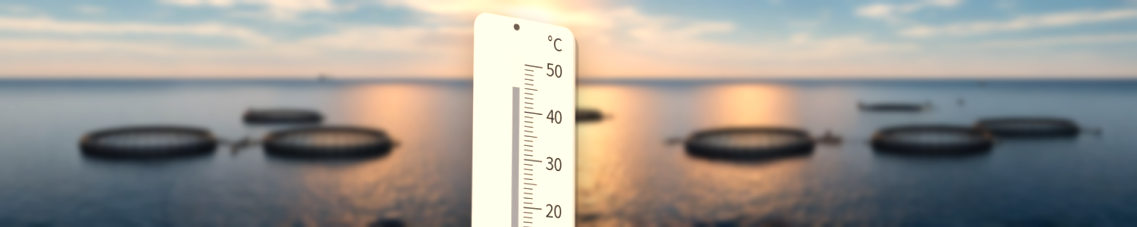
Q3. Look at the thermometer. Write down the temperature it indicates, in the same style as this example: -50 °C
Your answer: 45 °C
